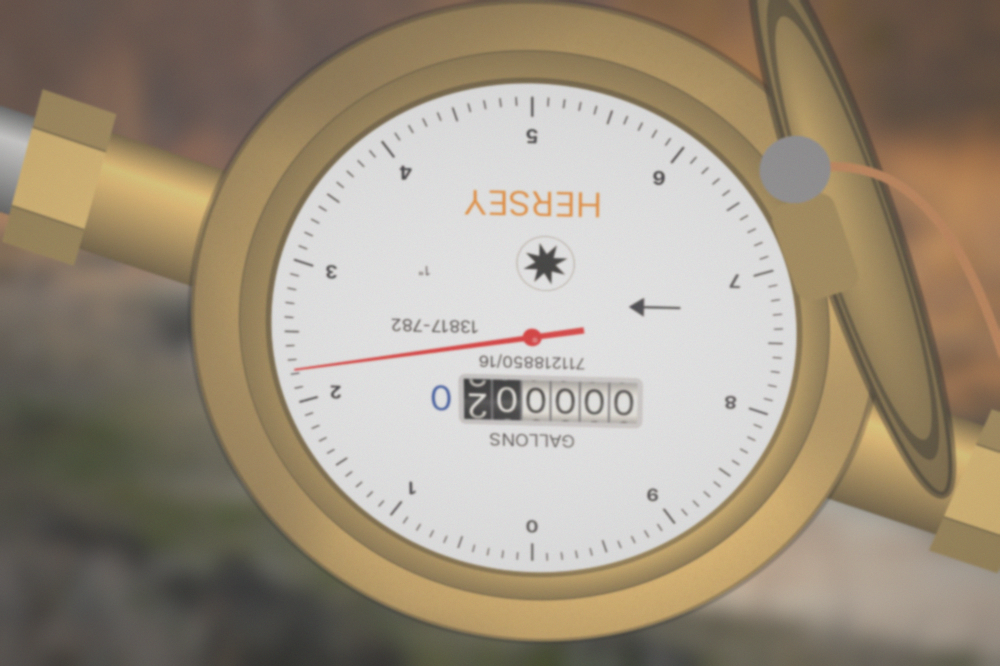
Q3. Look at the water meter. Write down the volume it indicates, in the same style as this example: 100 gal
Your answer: 22.2 gal
